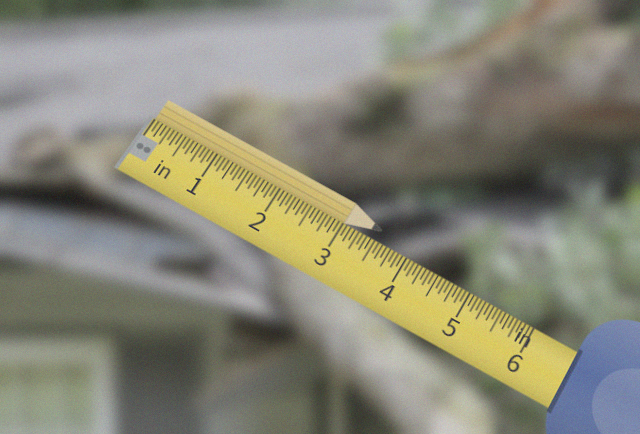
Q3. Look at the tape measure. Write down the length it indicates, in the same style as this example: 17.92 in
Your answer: 3.5 in
